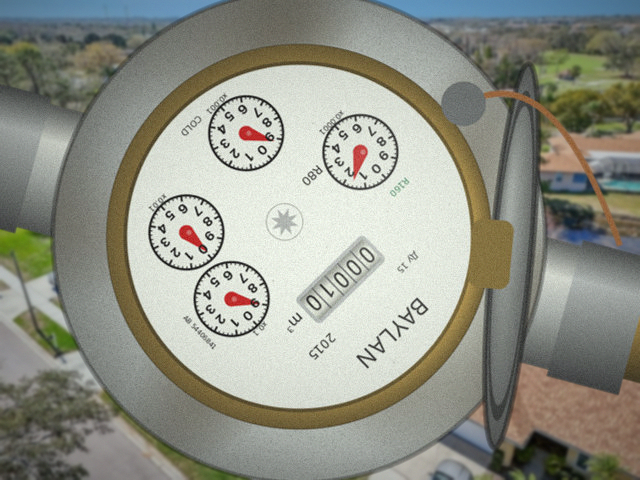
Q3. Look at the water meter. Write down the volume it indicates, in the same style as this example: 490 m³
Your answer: 9.8991 m³
